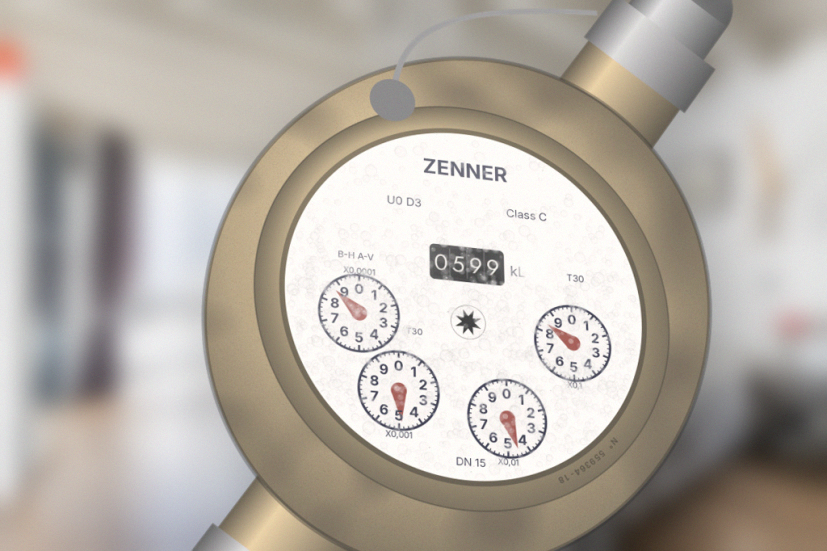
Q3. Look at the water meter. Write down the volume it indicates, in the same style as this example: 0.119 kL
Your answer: 599.8448 kL
